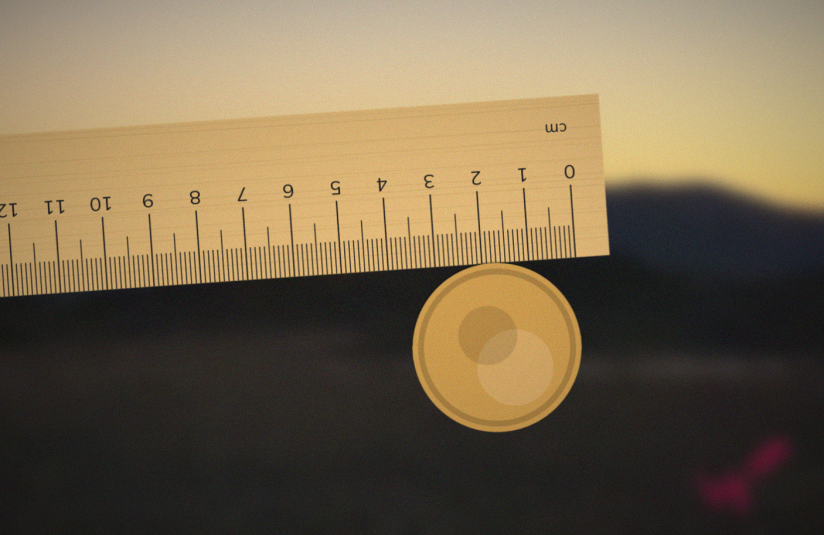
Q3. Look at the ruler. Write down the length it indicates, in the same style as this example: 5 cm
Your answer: 3.6 cm
